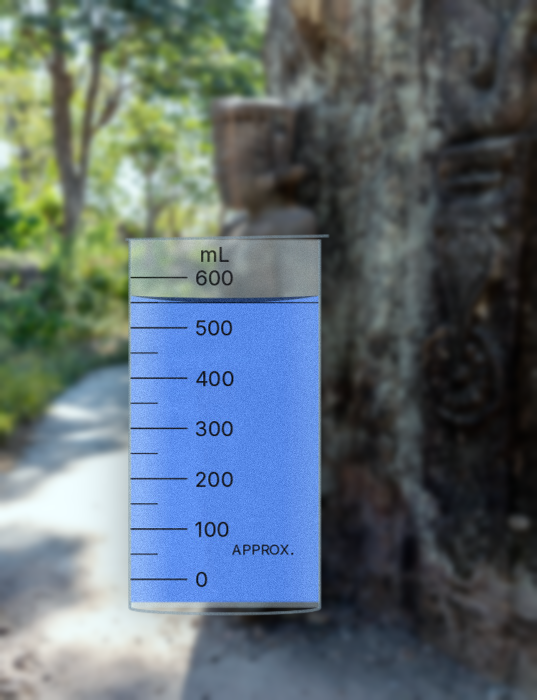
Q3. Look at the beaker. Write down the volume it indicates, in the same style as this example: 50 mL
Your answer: 550 mL
